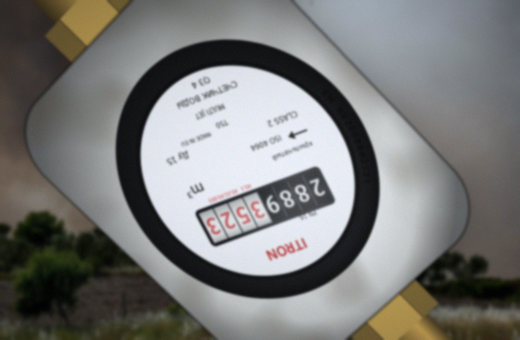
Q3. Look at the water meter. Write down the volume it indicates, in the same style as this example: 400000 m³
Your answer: 2889.3523 m³
